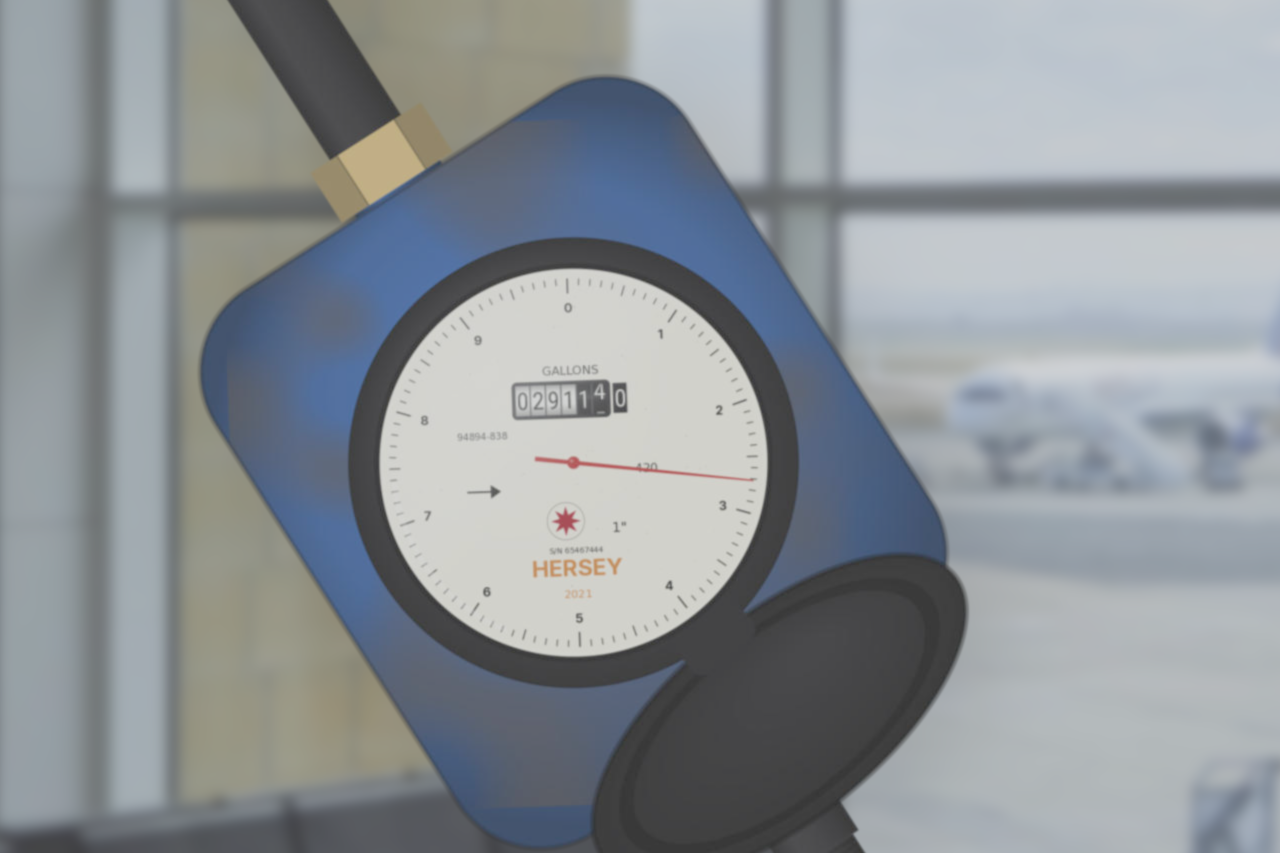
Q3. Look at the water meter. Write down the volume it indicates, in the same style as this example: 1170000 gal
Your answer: 291142.7 gal
